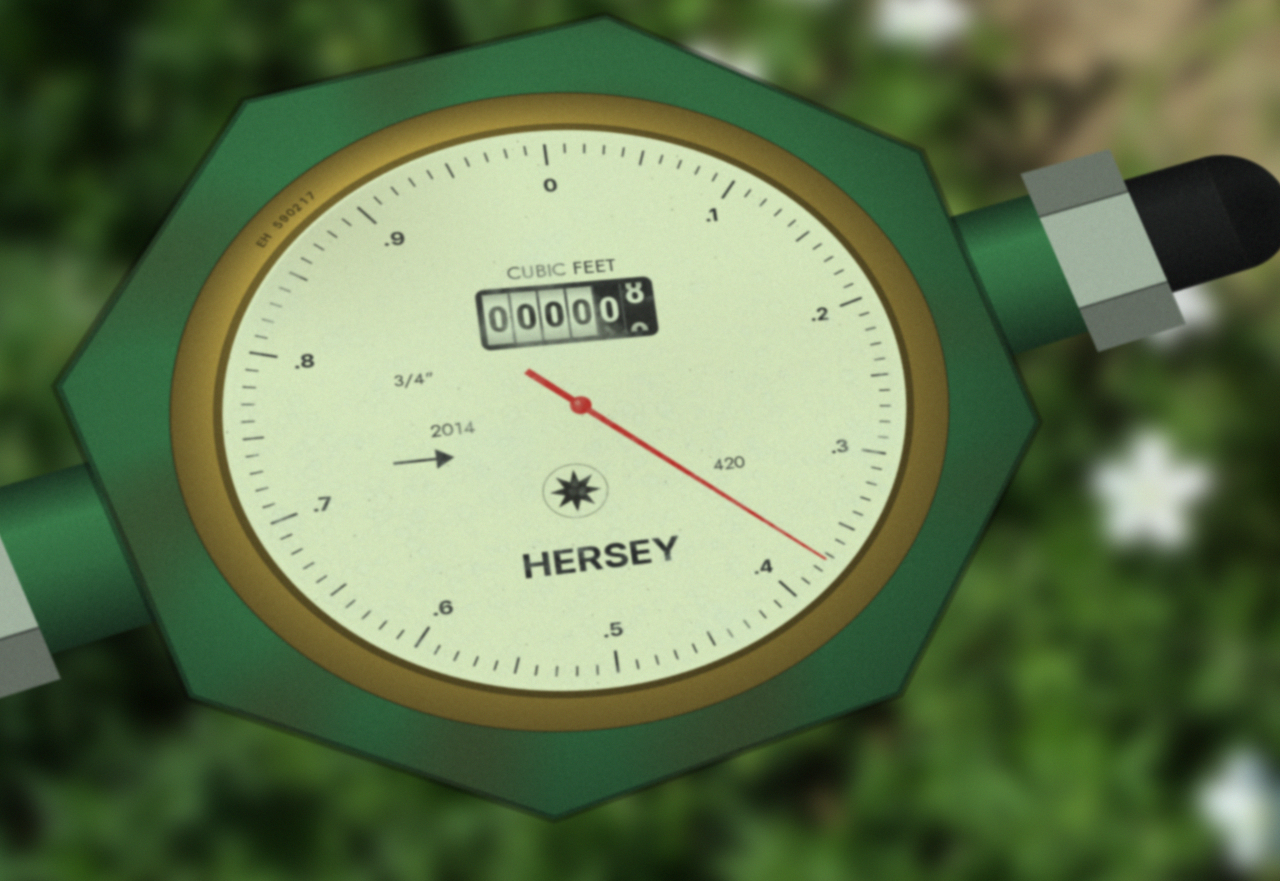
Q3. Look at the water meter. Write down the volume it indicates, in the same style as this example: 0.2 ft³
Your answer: 8.37 ft³
